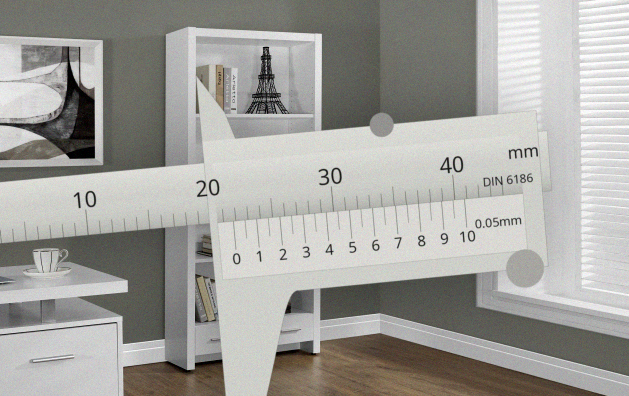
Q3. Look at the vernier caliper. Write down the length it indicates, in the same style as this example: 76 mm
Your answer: 21.8 mm
